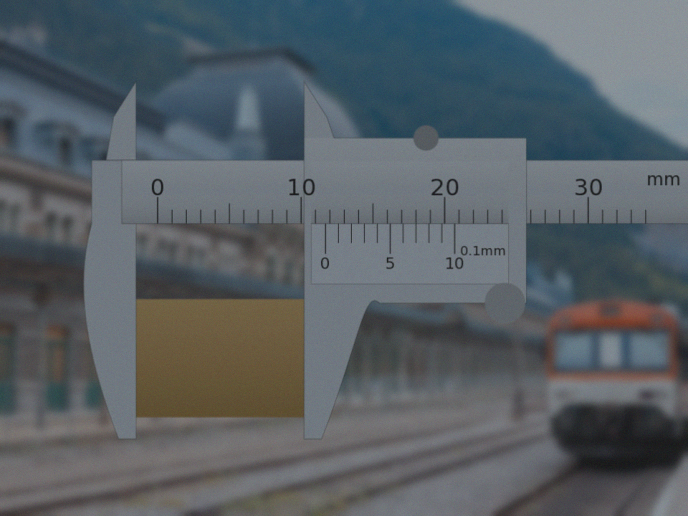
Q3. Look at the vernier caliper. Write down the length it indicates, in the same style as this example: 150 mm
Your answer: 11.7 mm
